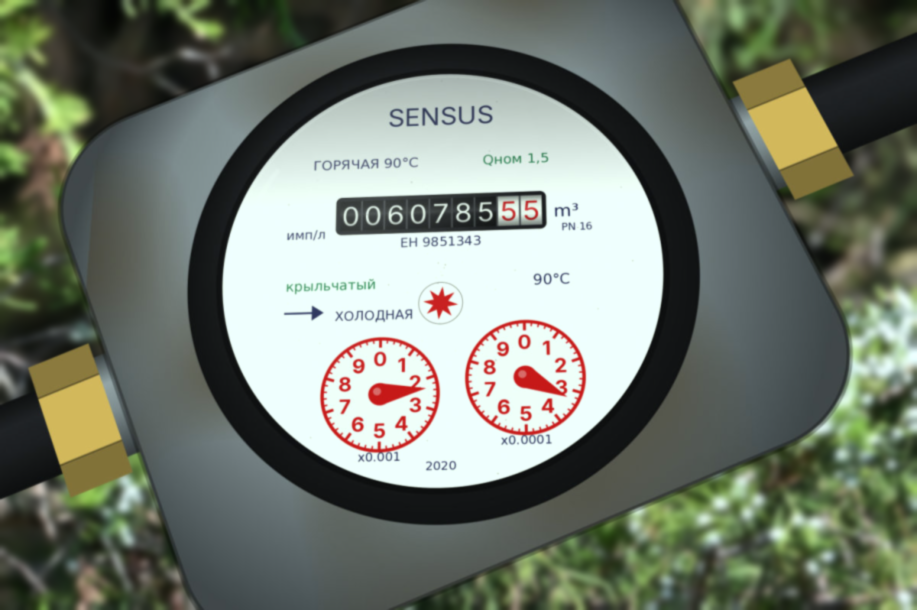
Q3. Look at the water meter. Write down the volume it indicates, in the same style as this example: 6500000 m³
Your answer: 60785.5523 m³
